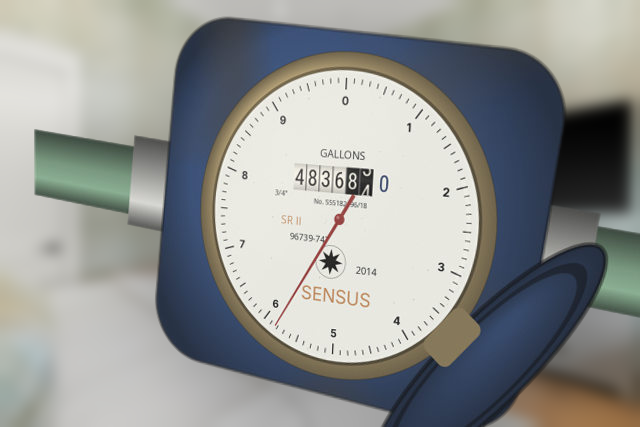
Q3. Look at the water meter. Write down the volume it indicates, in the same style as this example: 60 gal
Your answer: 4836835.8 gal
